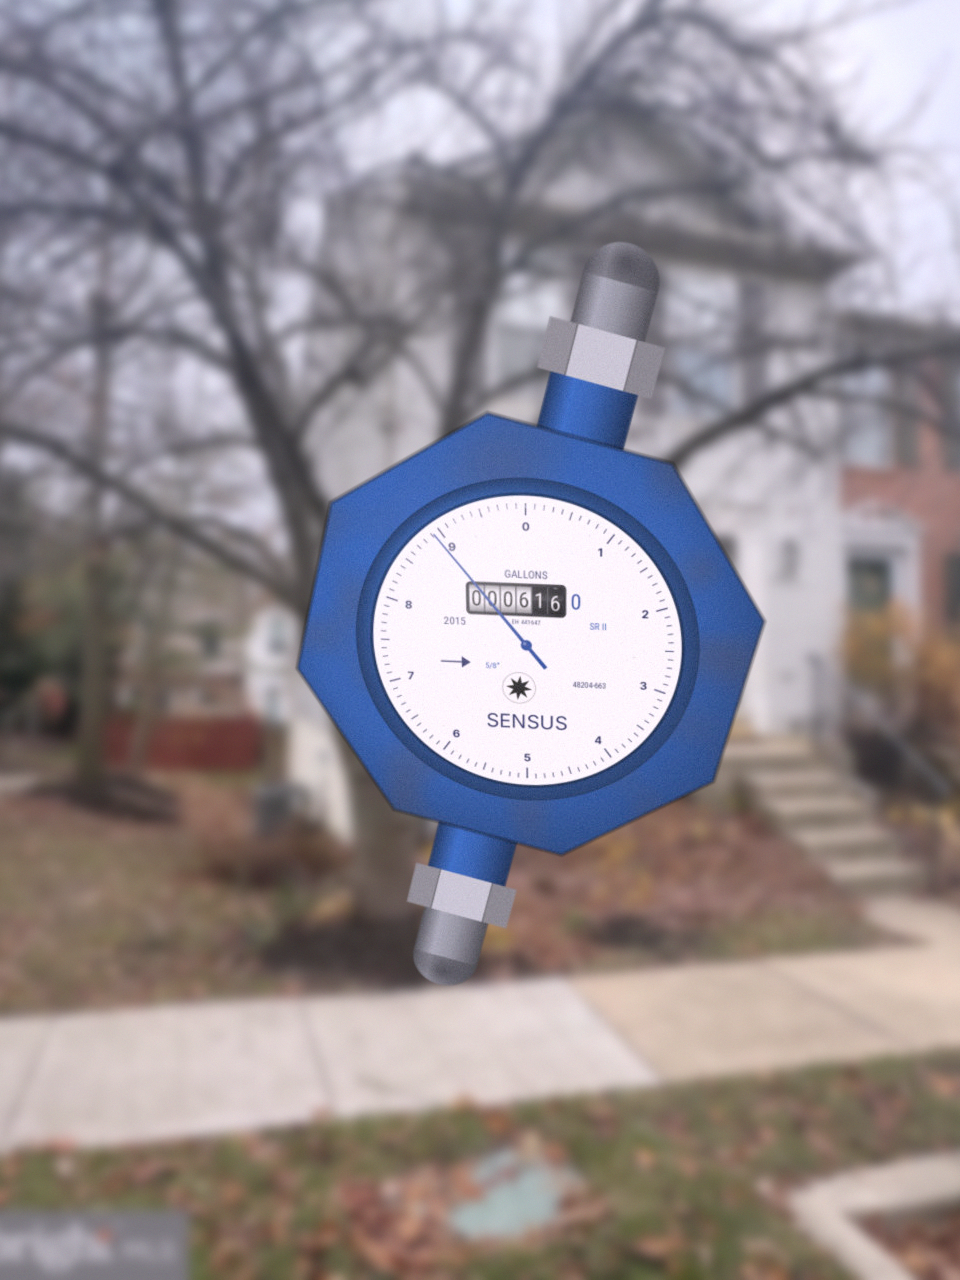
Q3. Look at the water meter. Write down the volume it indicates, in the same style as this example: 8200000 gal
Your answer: 6158.9 gal
